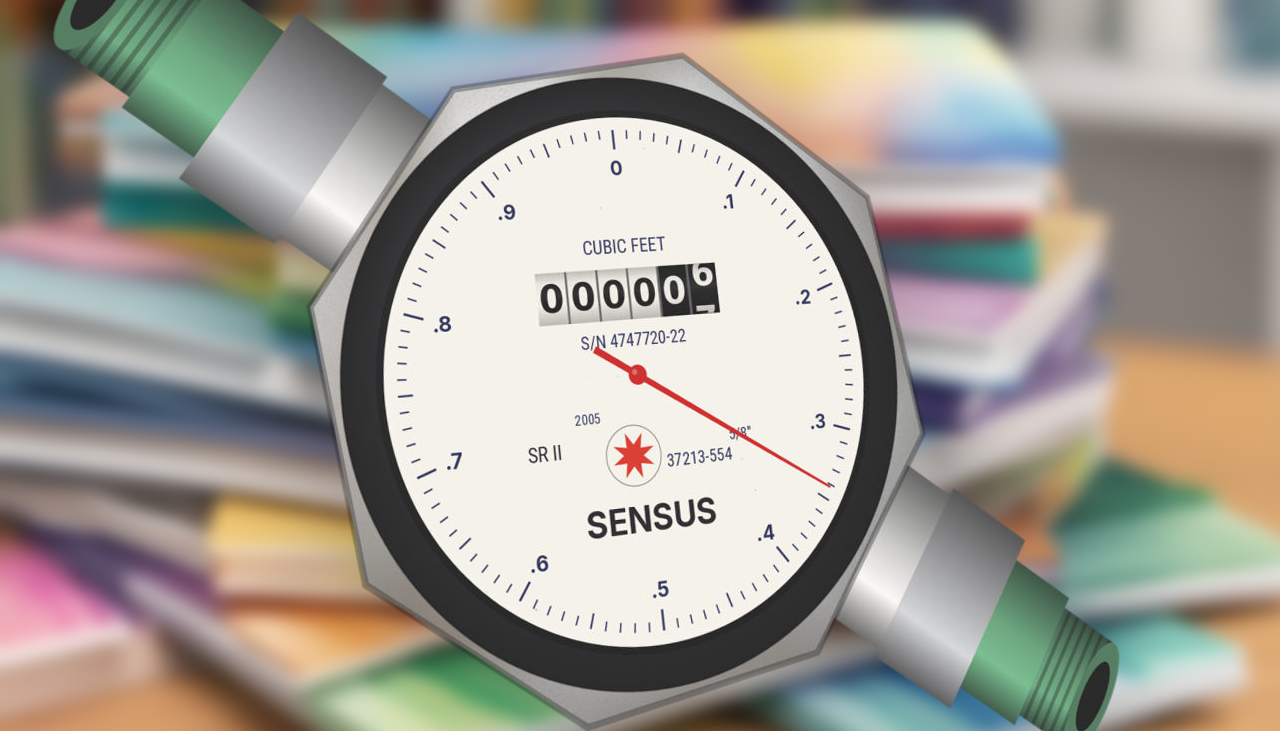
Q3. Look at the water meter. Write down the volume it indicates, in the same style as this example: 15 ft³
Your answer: 6.34 ft³
